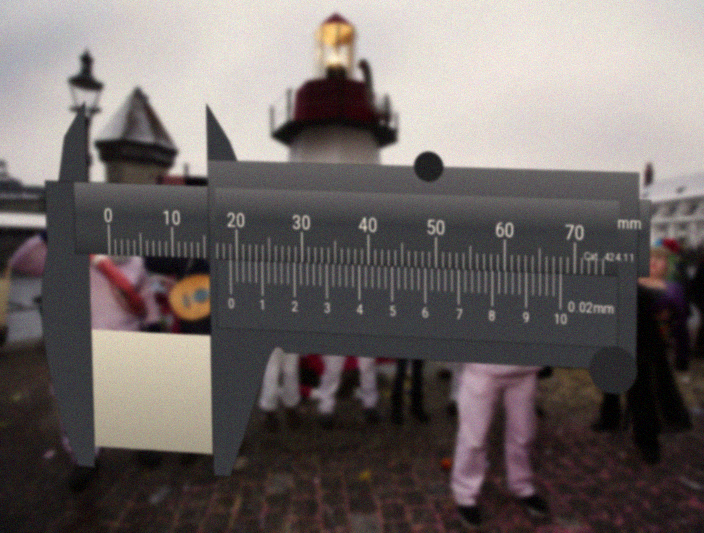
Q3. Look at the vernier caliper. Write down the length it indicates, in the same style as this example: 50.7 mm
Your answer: 19.0 mm
